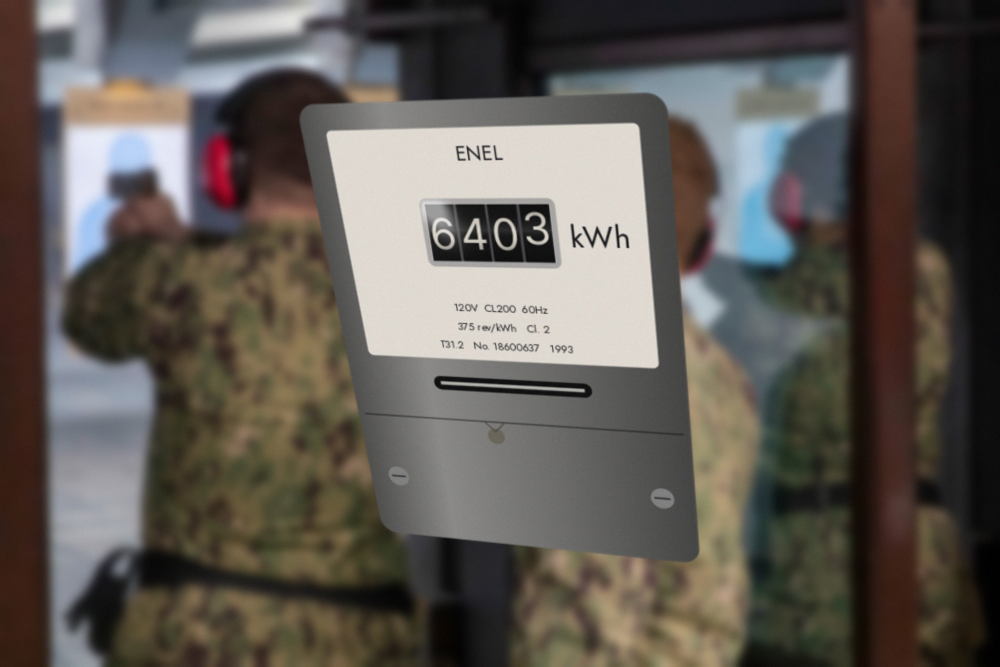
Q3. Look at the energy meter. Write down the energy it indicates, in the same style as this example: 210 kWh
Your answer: 6403 kWh
